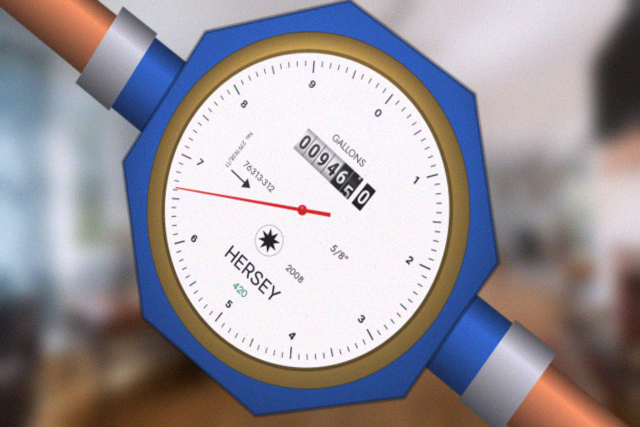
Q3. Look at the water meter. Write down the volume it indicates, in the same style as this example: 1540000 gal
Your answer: 94646.6 gal
